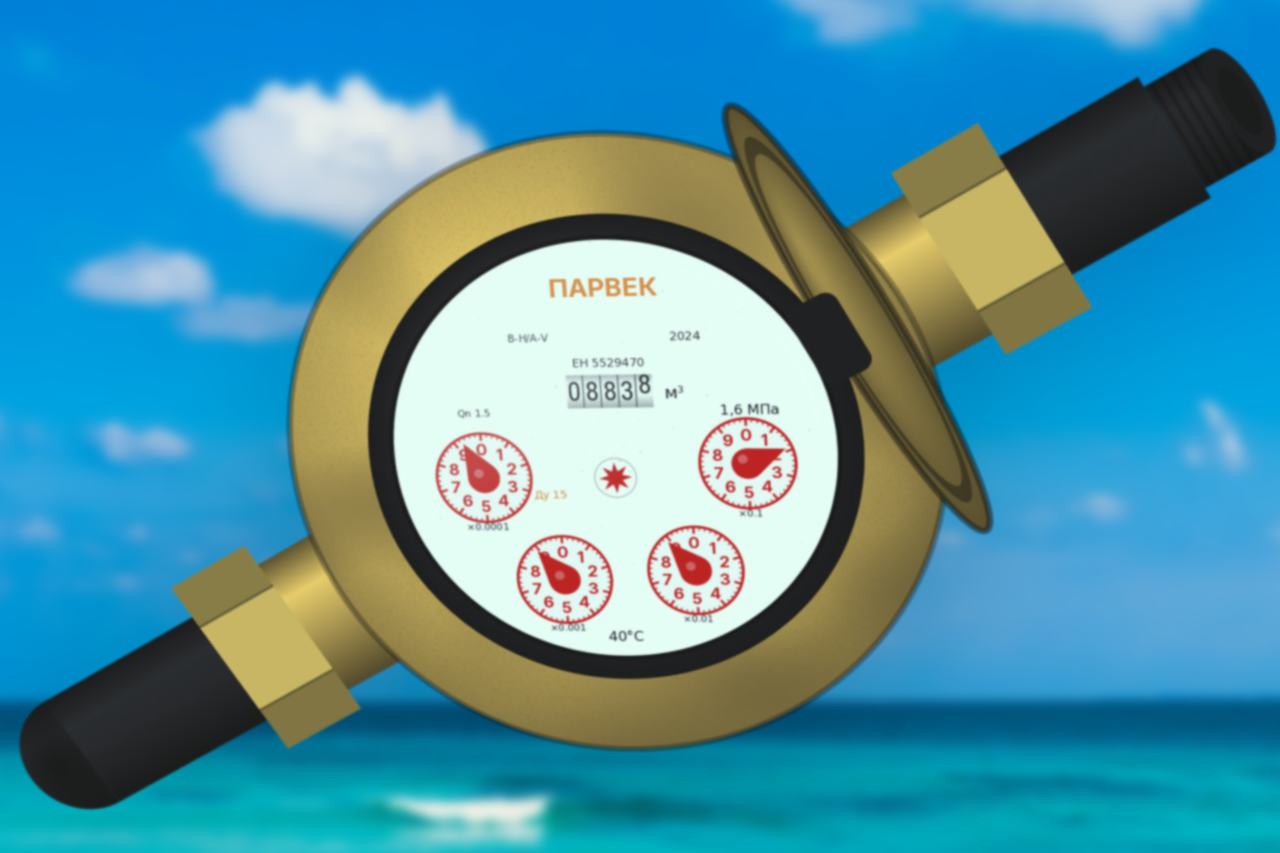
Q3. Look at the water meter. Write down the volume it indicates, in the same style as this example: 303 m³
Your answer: 8838.1889 m³
